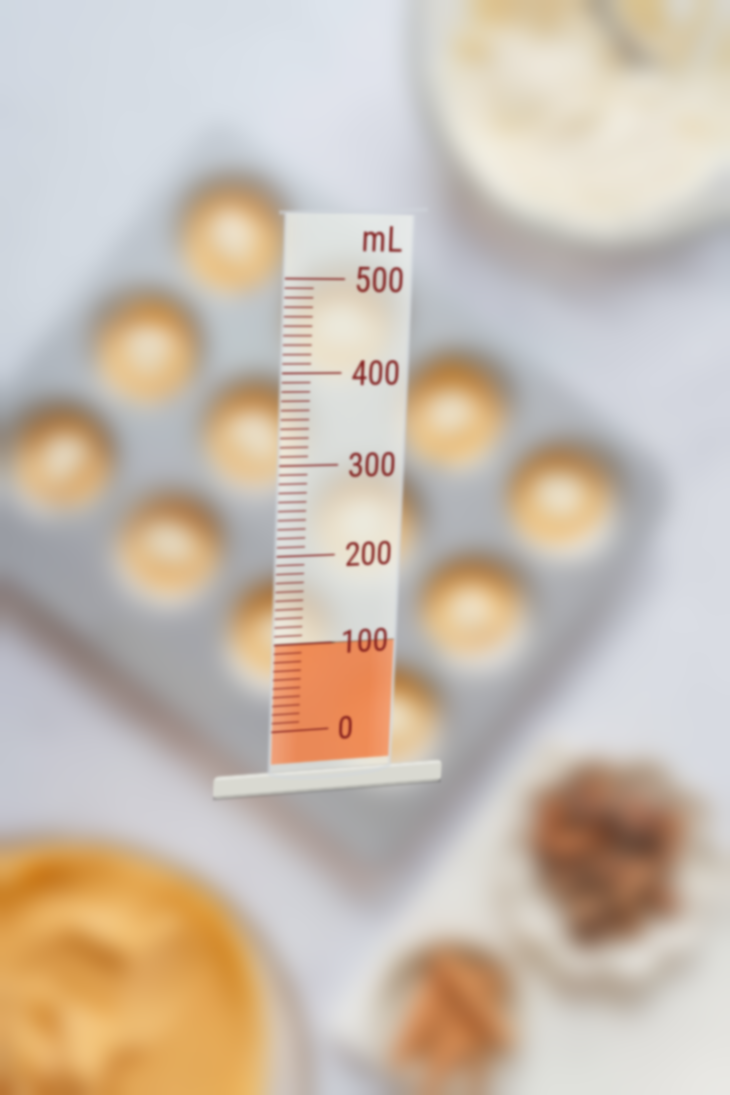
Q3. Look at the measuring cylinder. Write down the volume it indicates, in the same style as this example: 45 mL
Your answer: 100 mL
